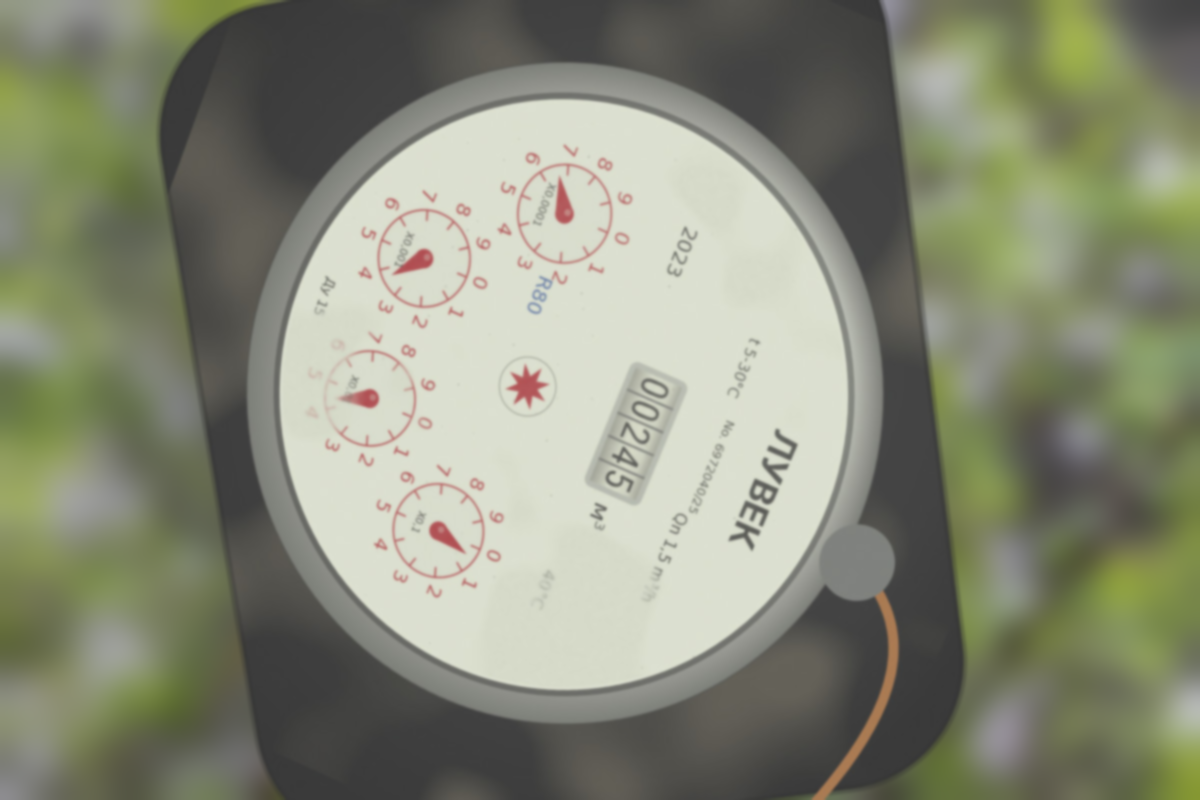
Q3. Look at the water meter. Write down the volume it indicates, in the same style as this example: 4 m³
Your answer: 245.0436 m³
